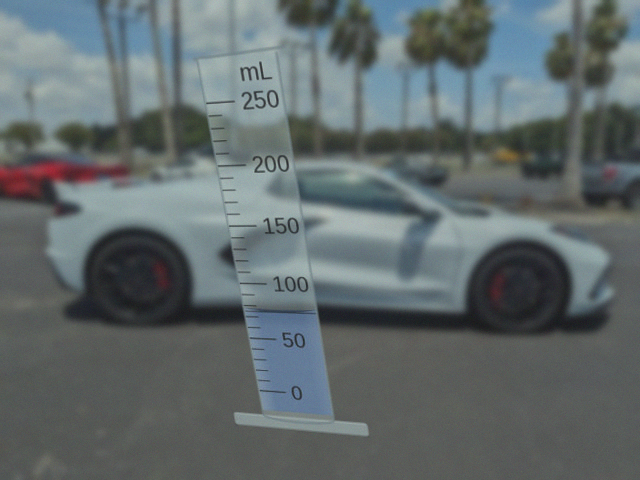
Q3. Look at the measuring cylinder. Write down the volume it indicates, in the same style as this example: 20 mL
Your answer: 75 mL
